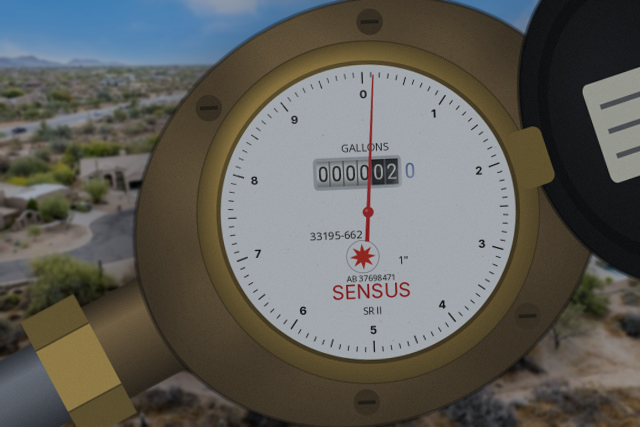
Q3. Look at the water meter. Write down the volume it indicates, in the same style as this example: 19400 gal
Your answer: 20.1 gal
